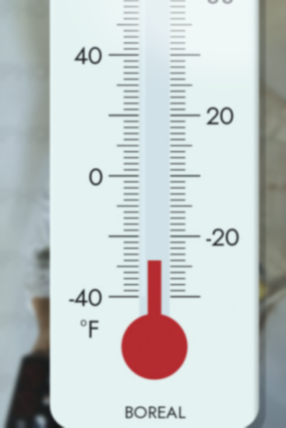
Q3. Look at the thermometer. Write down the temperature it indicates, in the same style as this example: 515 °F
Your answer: -28 °F
